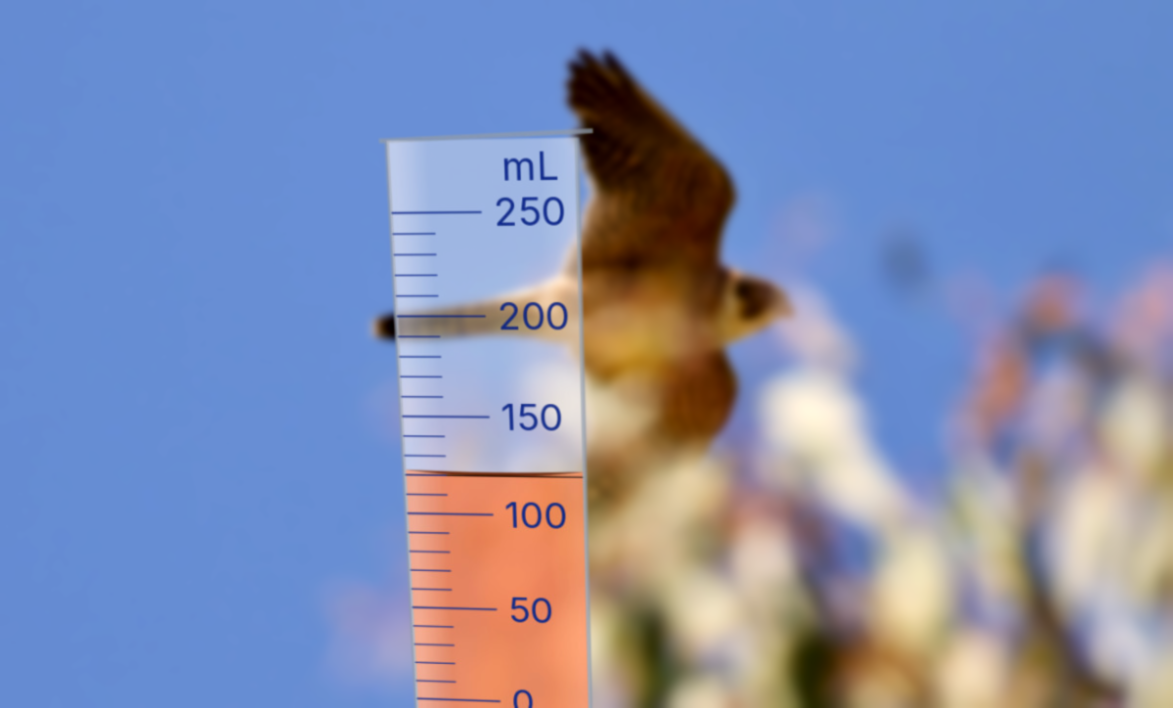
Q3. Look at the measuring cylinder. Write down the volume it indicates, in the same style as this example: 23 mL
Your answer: 120 mL
